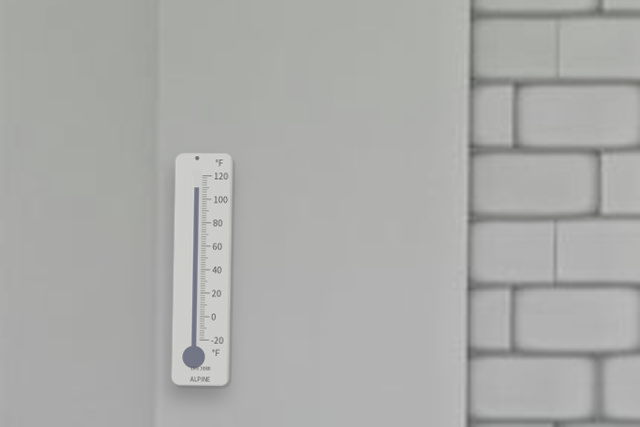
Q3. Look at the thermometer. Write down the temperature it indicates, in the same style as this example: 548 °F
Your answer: 110 °F
